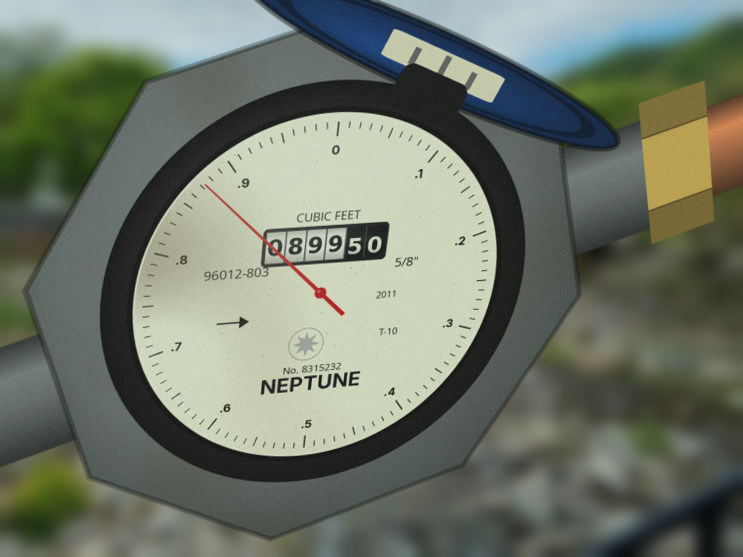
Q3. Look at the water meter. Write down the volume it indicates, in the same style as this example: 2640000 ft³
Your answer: 89949.87 ft³
